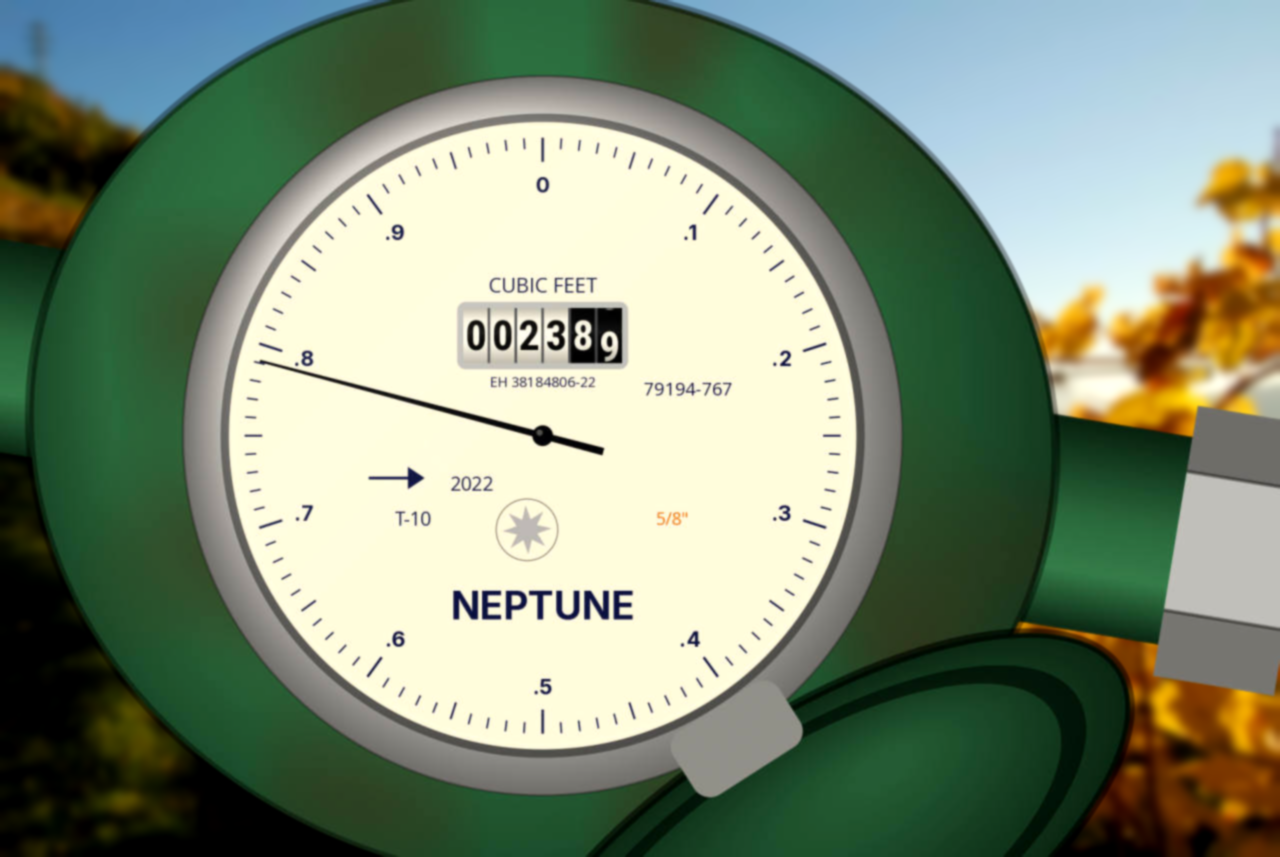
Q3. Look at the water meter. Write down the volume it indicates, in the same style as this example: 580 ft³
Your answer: 2388.79 ft³
